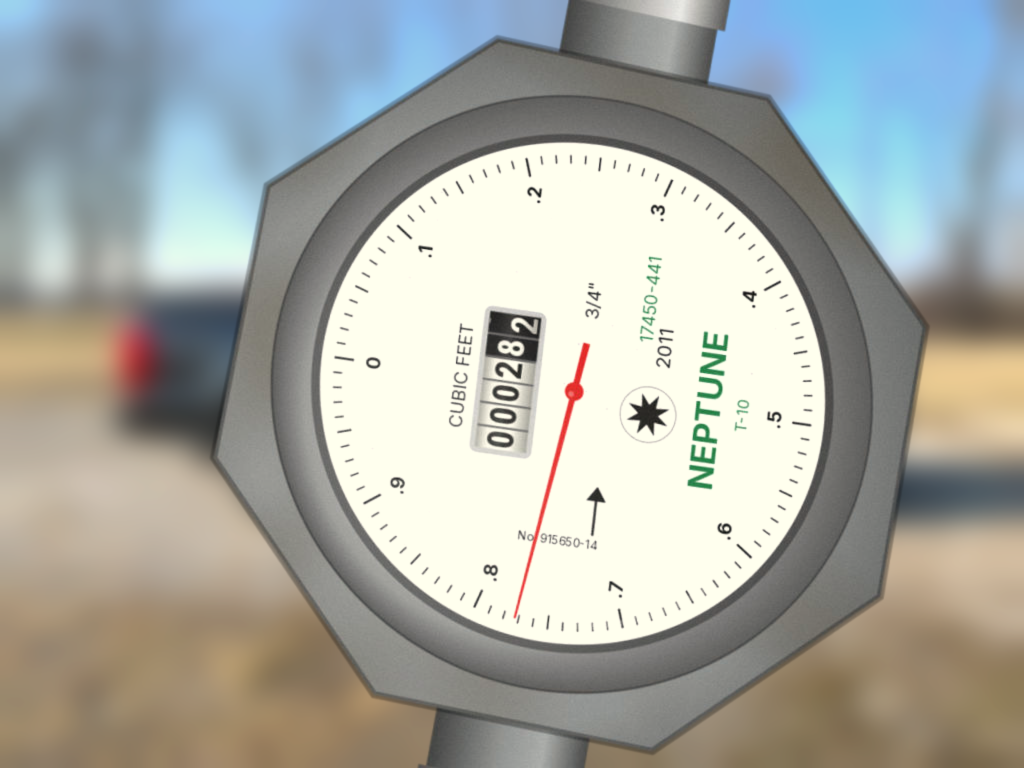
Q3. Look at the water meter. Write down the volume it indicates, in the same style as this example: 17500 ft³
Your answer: 281.77 ft³
